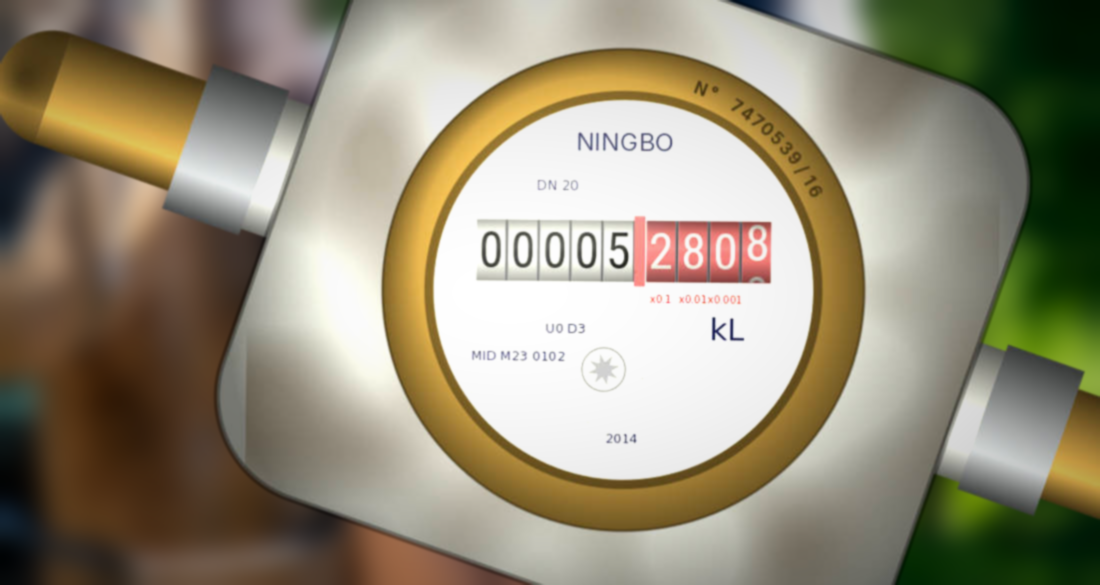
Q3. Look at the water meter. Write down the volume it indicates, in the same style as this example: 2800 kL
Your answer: 5.2808 kL
